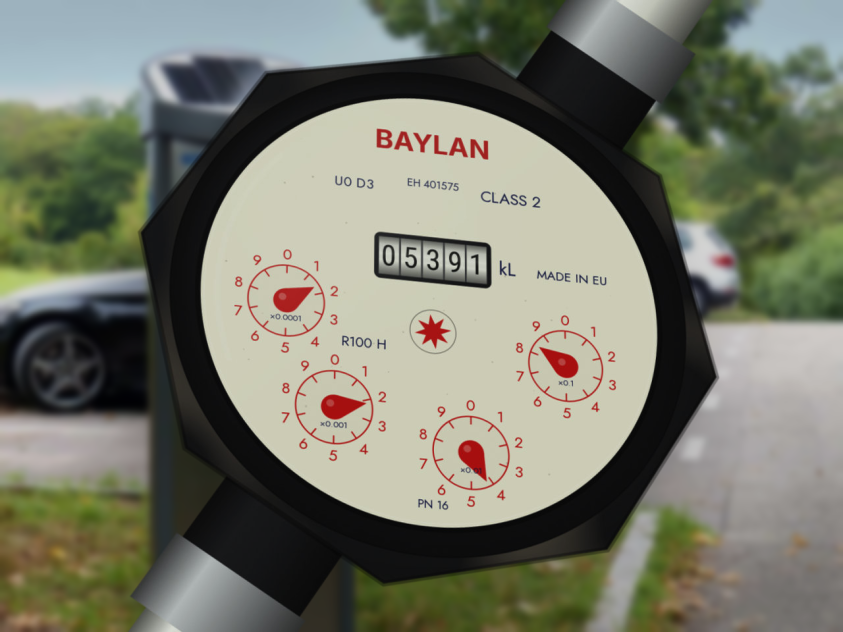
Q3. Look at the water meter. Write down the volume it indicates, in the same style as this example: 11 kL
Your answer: 5391.8421 kL
